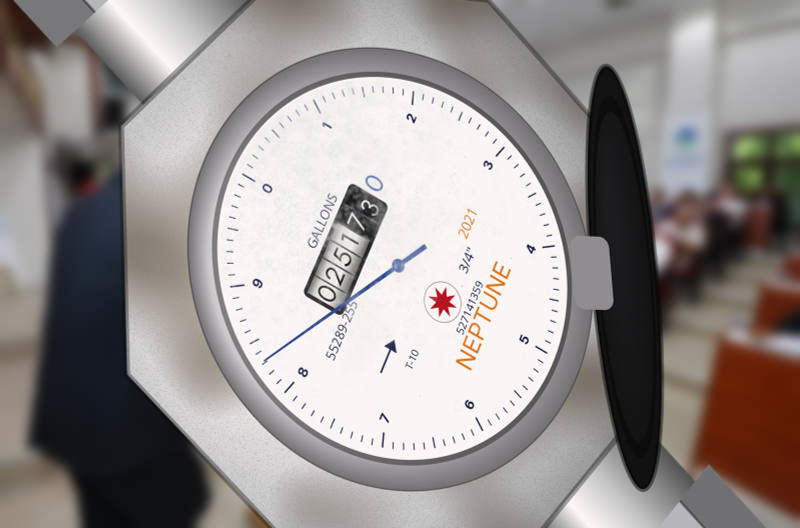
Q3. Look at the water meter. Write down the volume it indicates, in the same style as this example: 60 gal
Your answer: 251728.3 gal
